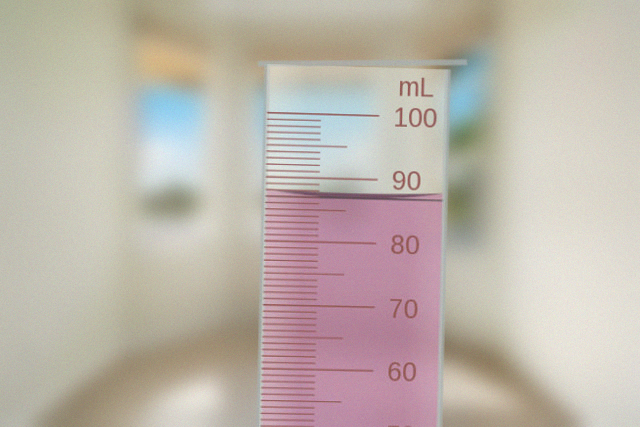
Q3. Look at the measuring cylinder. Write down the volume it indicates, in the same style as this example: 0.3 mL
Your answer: 87 mL
